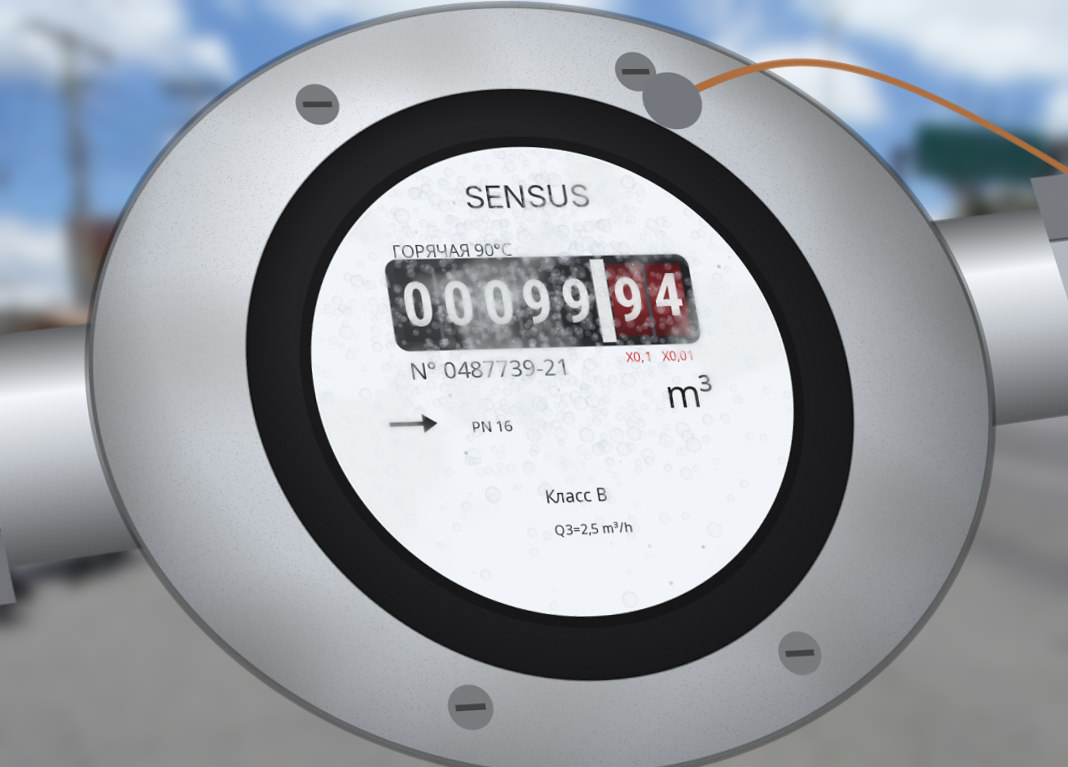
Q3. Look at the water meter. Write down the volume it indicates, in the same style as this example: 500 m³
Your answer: 99.94 m³
